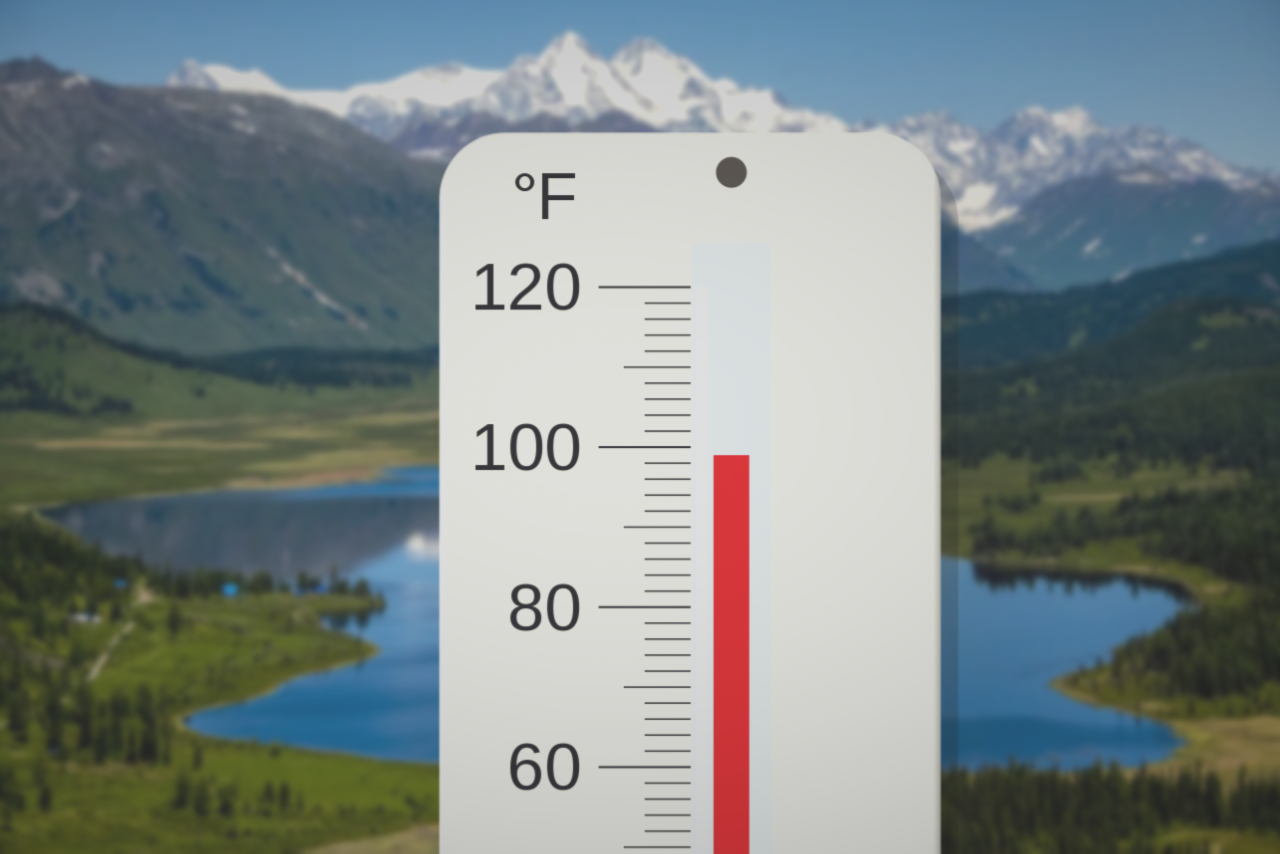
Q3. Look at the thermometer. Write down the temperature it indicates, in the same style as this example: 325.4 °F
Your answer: 99 °F
